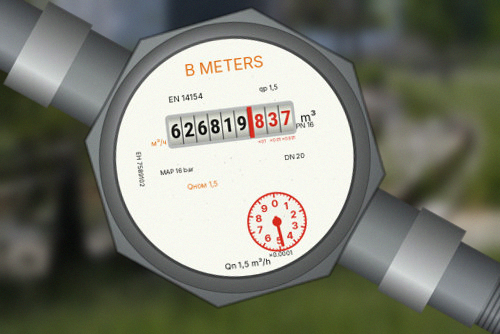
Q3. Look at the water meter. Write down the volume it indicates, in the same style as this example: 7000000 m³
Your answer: 626819.8374 m³
